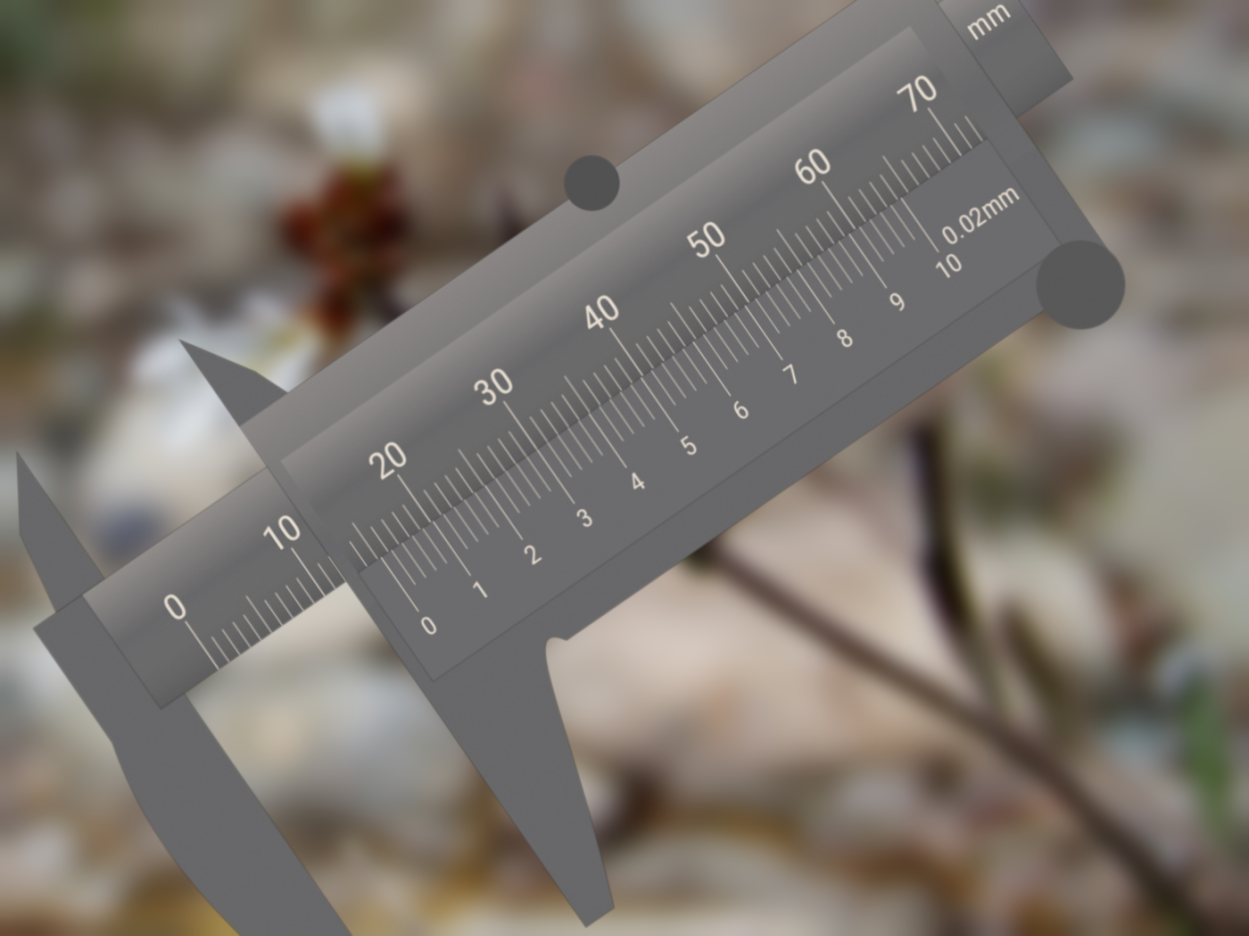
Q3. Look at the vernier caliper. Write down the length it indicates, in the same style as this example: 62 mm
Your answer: 15.3 mm
